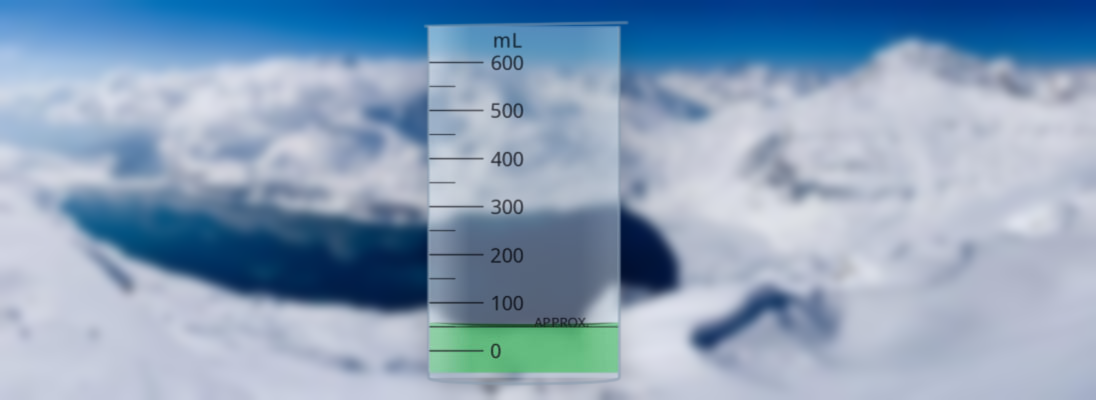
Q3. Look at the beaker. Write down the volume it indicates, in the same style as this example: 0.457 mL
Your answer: 50 mL
